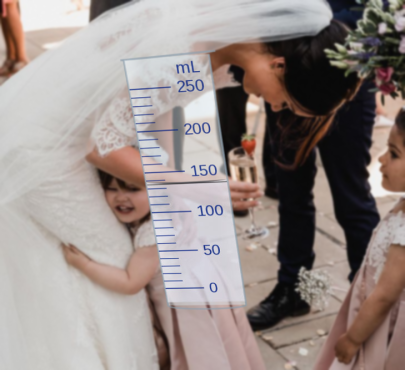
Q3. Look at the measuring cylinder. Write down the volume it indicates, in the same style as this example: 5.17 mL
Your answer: 135 mL
